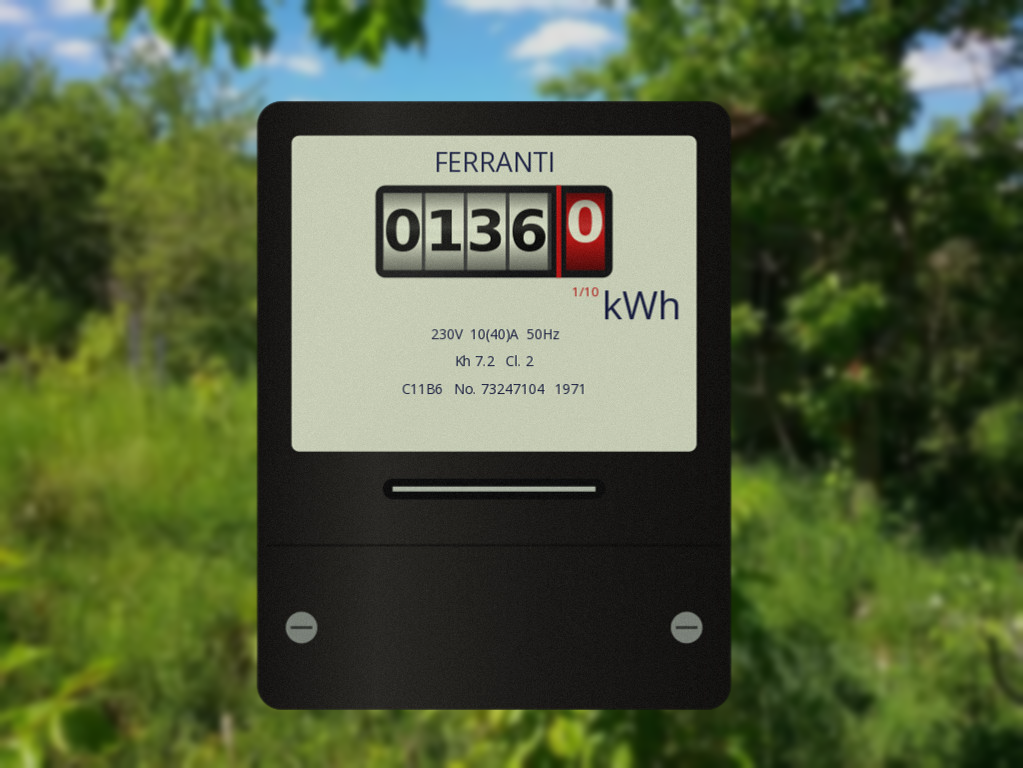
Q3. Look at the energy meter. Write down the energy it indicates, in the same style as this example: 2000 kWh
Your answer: 136.0 kWh
